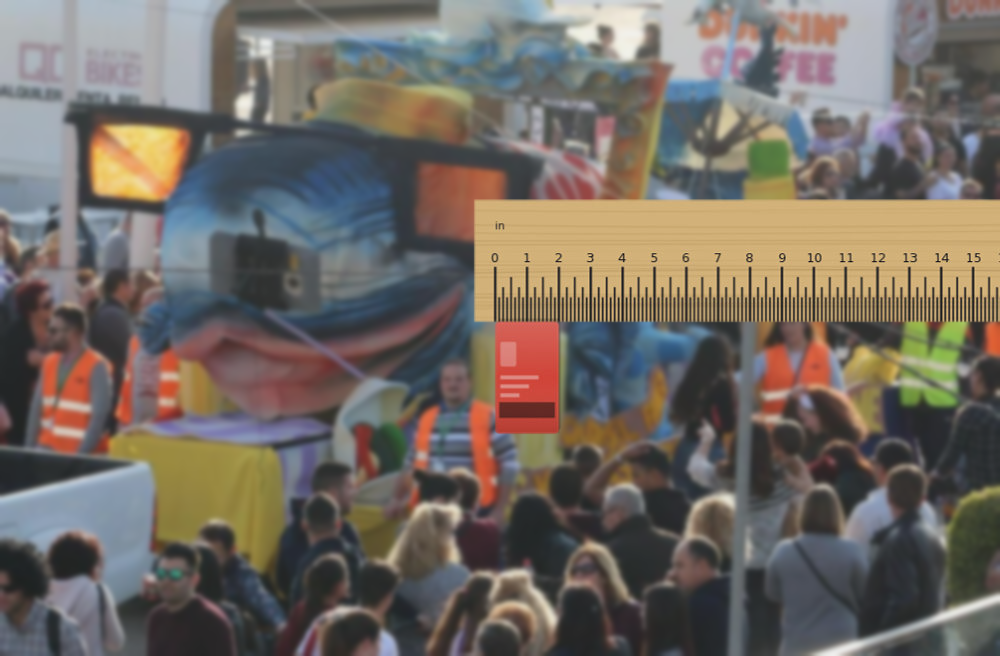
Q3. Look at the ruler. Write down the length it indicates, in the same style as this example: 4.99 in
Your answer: 2 in
